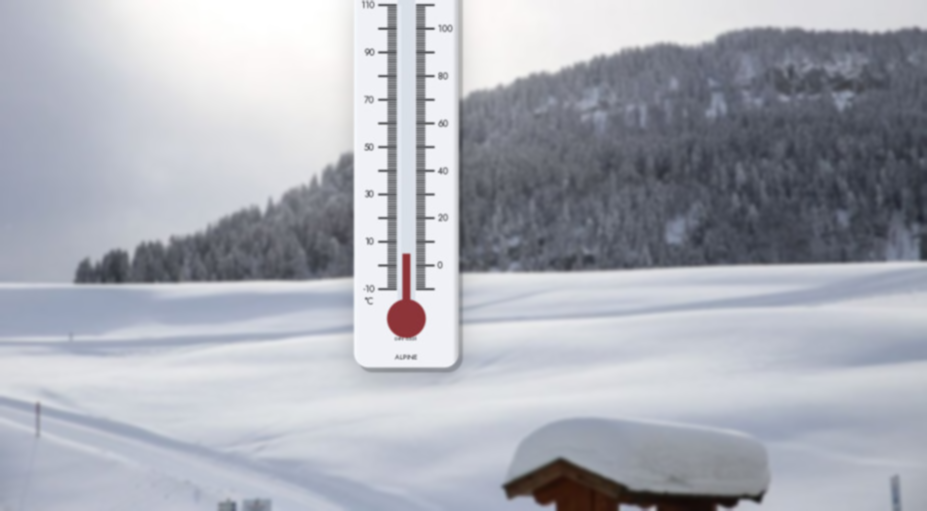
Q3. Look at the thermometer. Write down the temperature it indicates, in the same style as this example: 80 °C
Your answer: 5 °C
